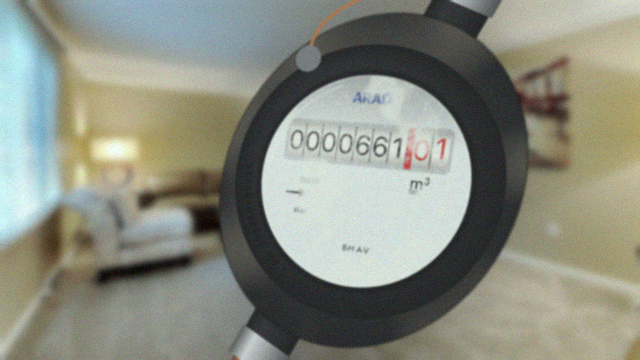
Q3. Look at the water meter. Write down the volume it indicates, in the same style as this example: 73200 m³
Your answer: 661.01 m³
